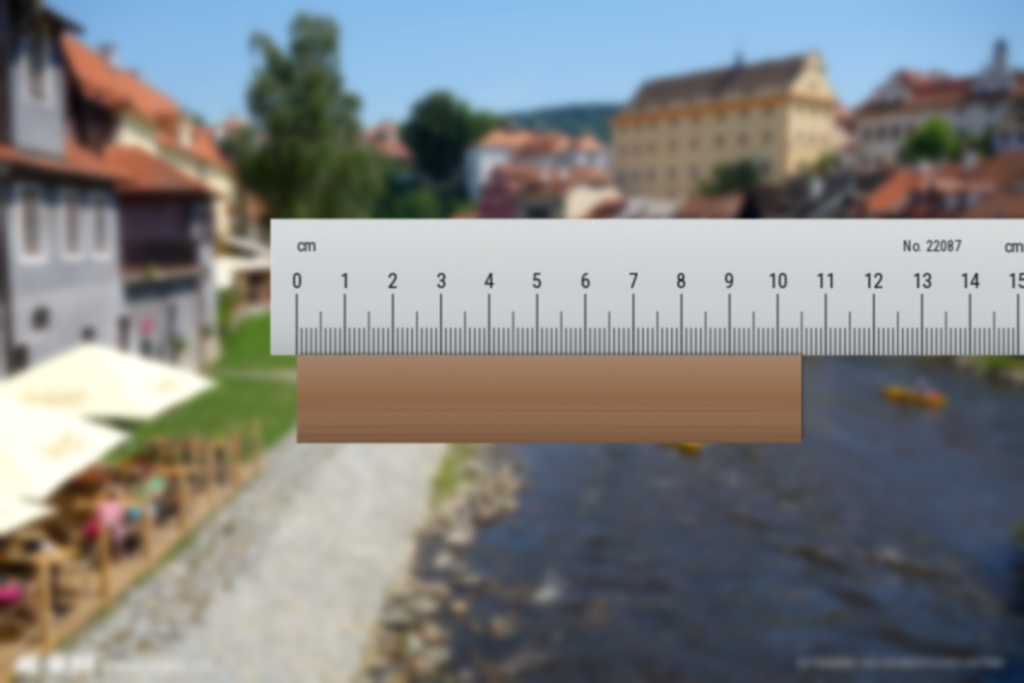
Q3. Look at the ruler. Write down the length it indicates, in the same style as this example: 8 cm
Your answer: 10.5 cm
